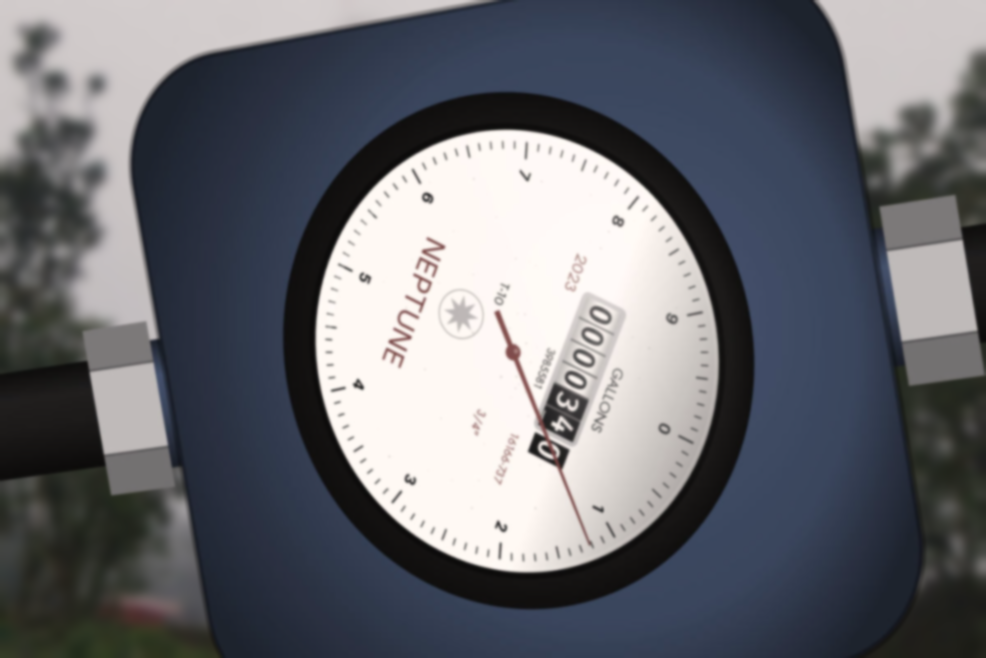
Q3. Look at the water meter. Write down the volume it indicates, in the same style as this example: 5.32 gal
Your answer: 341.2 gal
